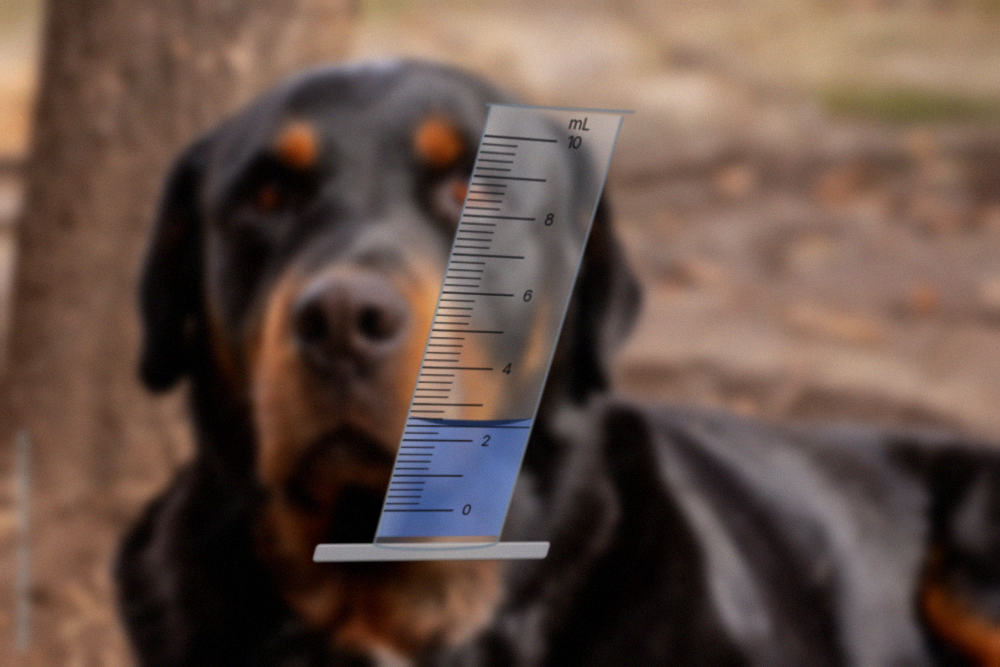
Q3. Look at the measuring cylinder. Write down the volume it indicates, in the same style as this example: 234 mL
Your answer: 2.4 mL
